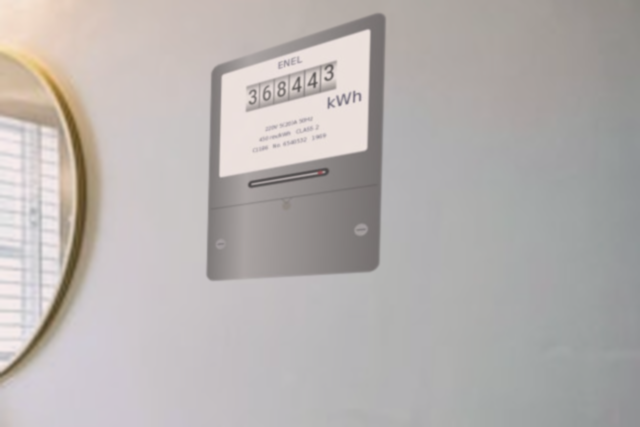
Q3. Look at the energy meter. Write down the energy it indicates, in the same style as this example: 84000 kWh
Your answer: 368443 kWh
